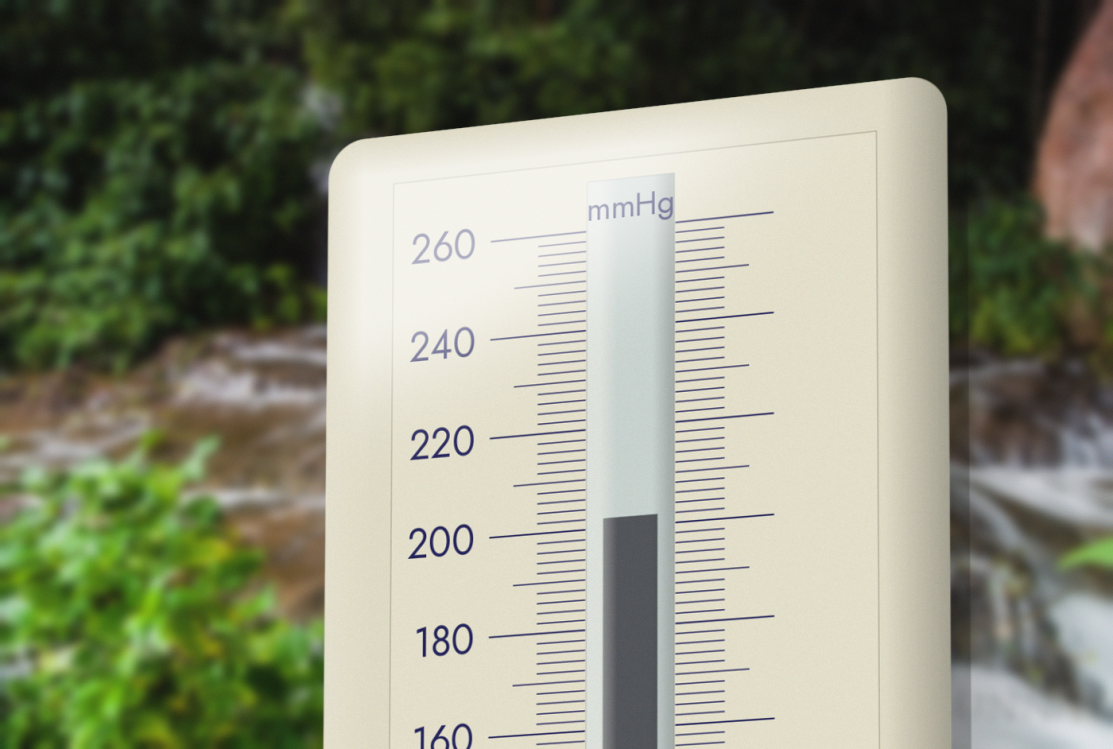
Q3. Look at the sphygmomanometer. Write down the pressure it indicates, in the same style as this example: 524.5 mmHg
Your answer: 202 mmHg
